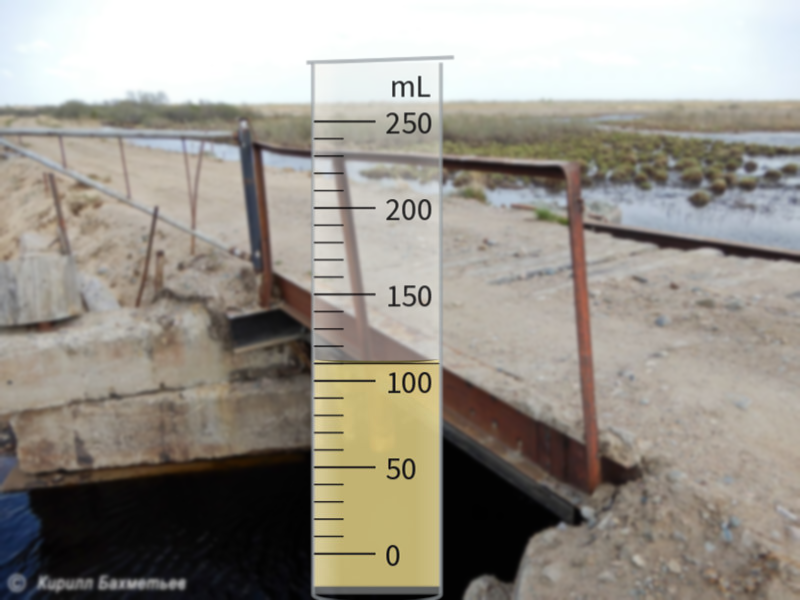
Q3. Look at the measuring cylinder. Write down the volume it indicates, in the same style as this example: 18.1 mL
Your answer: 110 mL
